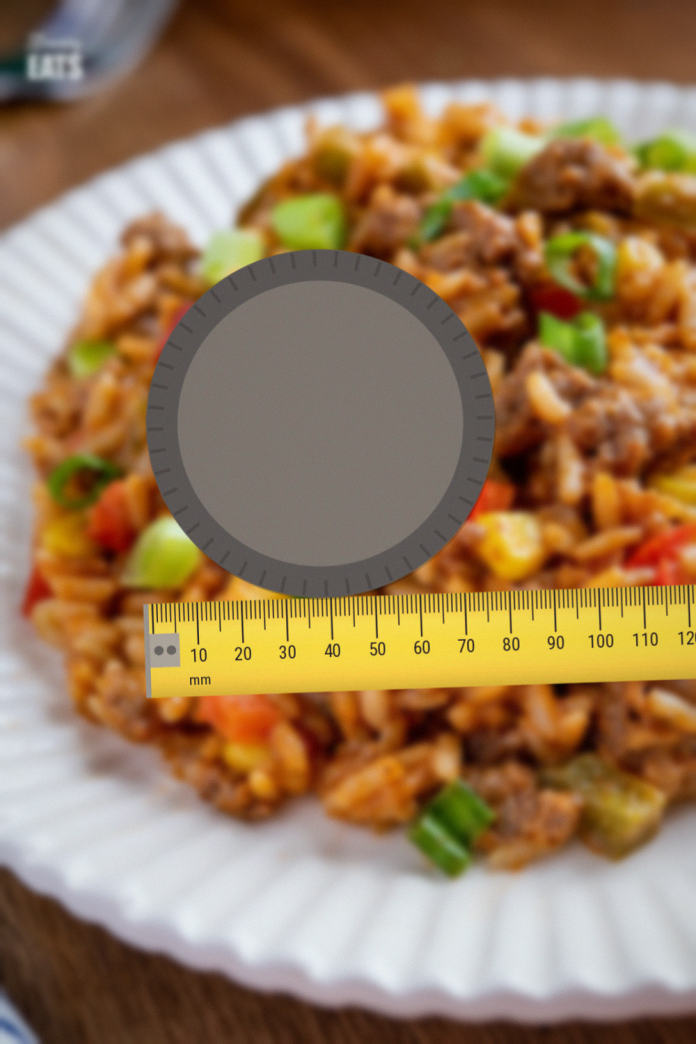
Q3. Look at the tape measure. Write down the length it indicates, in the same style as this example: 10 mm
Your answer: 78 mm
